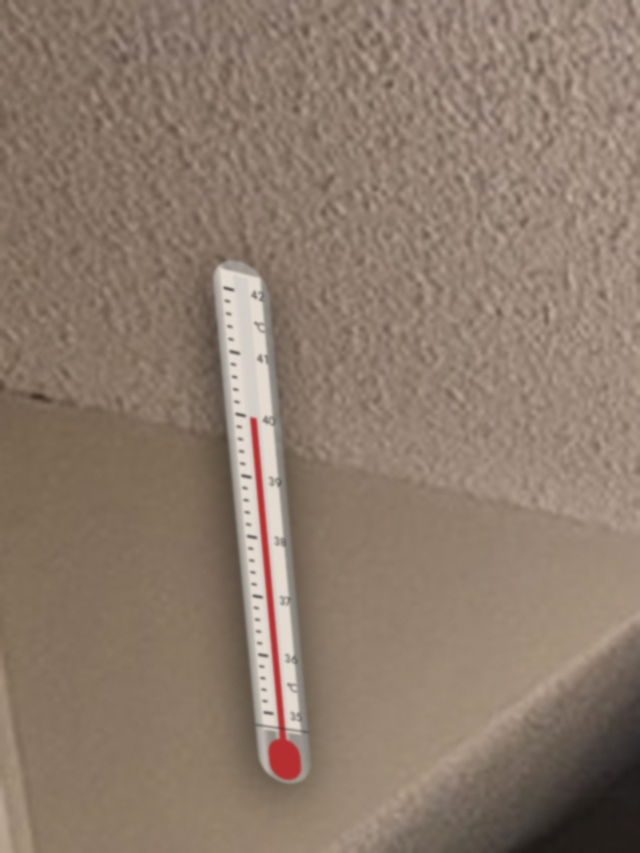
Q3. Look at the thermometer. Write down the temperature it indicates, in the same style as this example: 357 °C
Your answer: 40 °C
